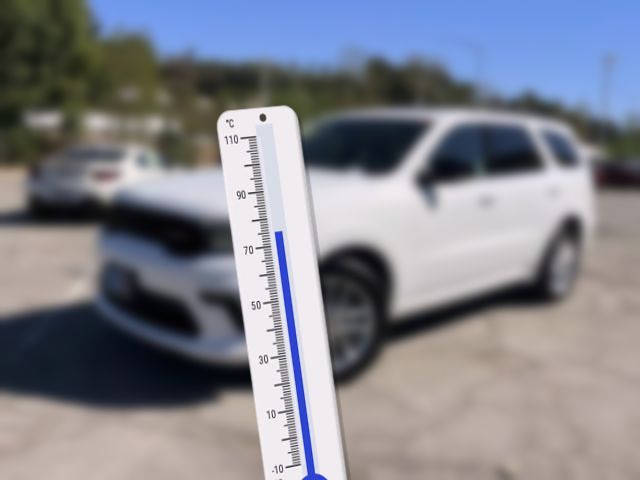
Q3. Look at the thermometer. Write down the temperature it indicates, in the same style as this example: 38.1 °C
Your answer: 75 °C
